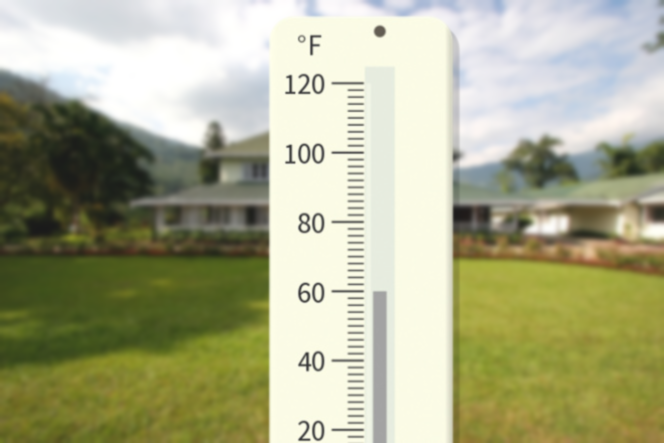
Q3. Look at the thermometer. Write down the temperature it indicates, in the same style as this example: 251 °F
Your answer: 60 °F
